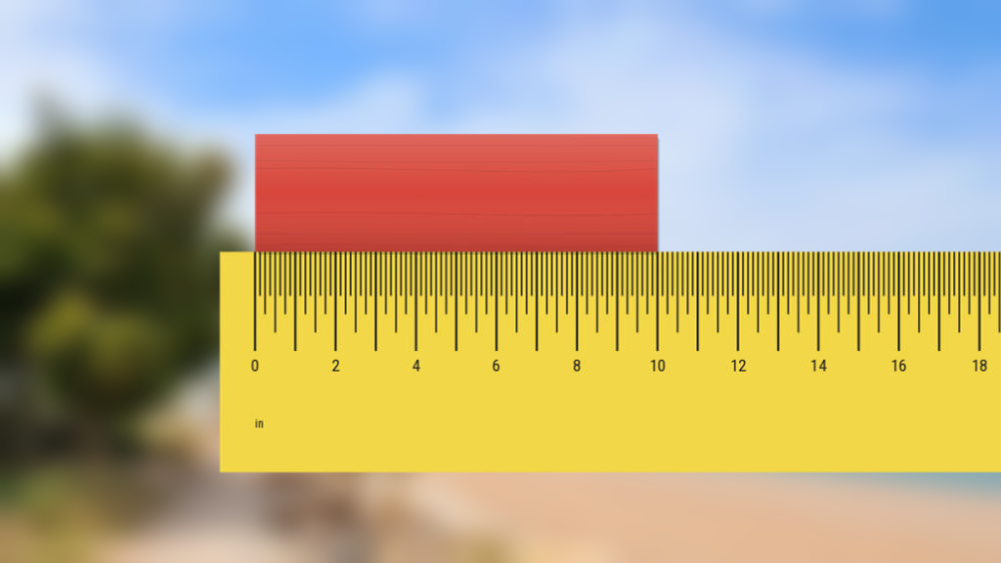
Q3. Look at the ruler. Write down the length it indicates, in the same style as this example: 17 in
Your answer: 10 in
